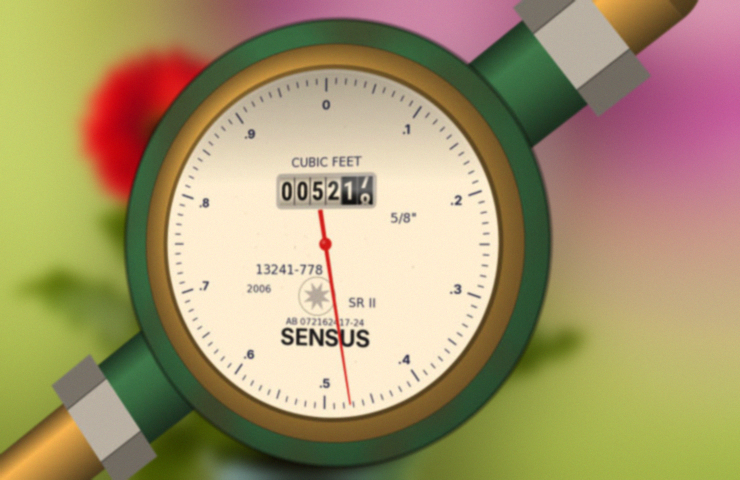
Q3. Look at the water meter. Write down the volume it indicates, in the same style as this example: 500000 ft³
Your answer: 5217.47 ft³
